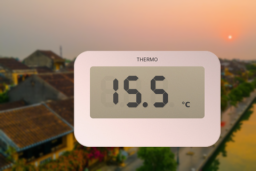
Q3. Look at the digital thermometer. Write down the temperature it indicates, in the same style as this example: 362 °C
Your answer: 15.5 °C
